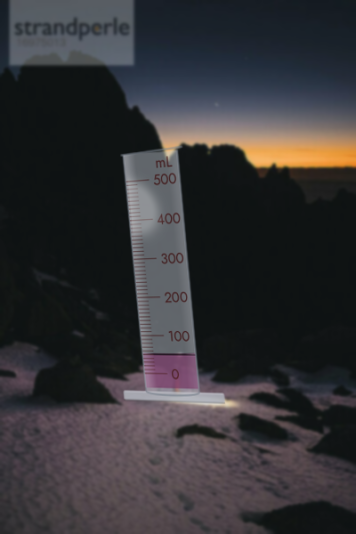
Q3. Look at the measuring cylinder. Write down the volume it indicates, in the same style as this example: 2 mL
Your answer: 50 mL
